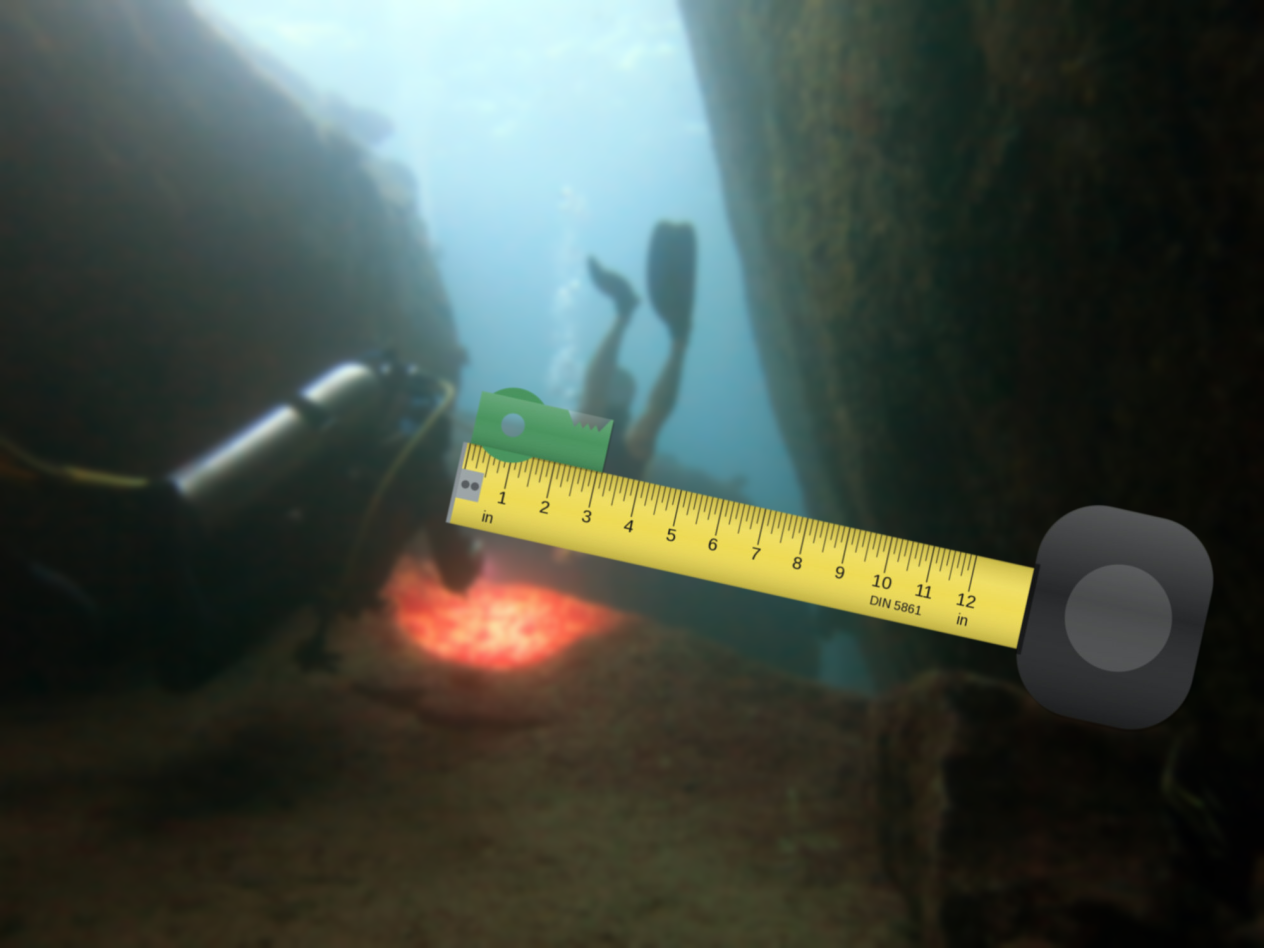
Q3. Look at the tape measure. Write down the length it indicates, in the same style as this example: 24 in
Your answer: 3.125 in
